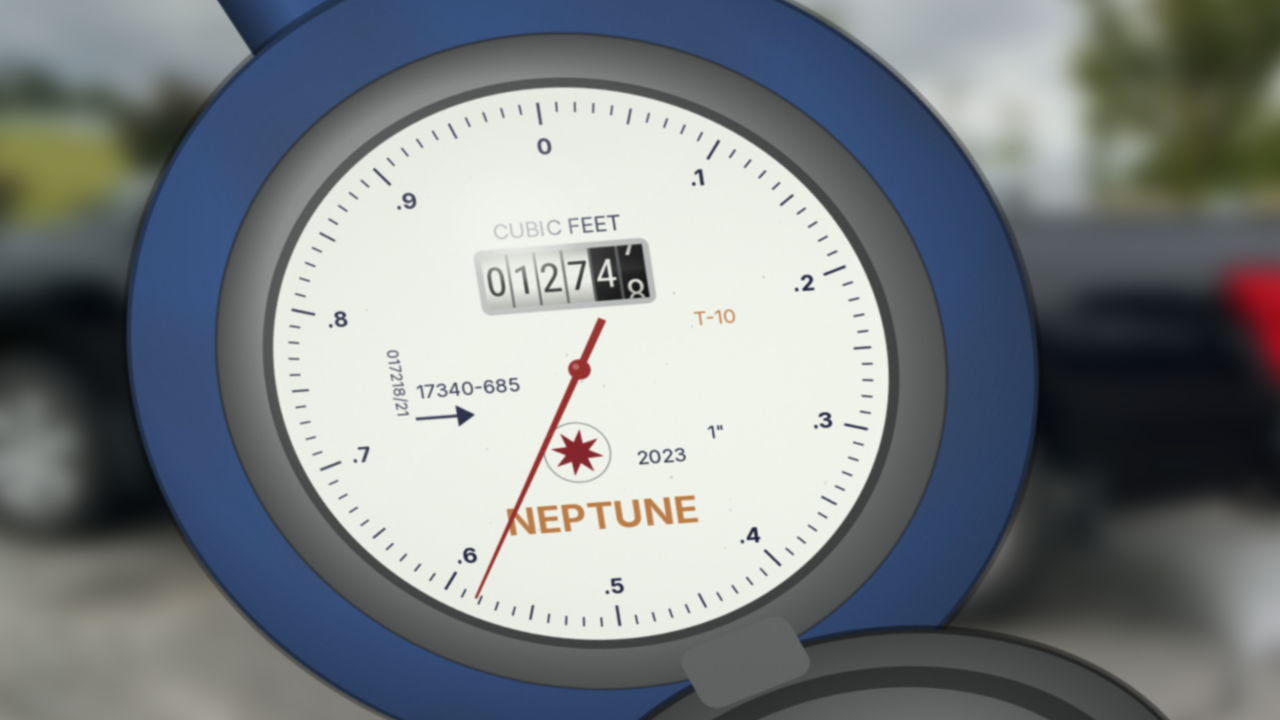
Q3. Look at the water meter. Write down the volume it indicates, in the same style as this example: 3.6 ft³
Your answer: 12747.58 ft³
